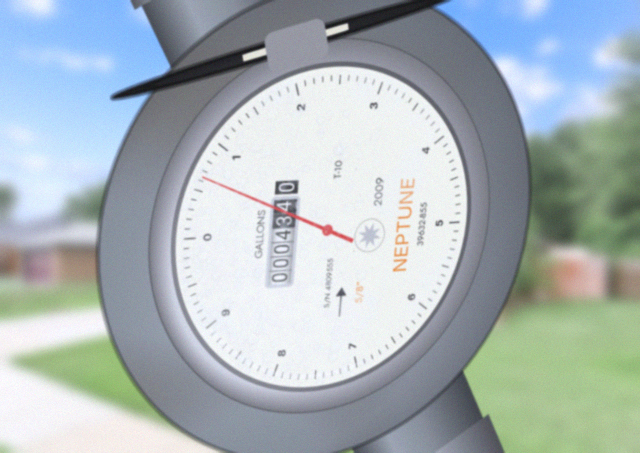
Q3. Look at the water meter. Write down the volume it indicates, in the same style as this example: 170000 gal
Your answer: 4340.6 gal
